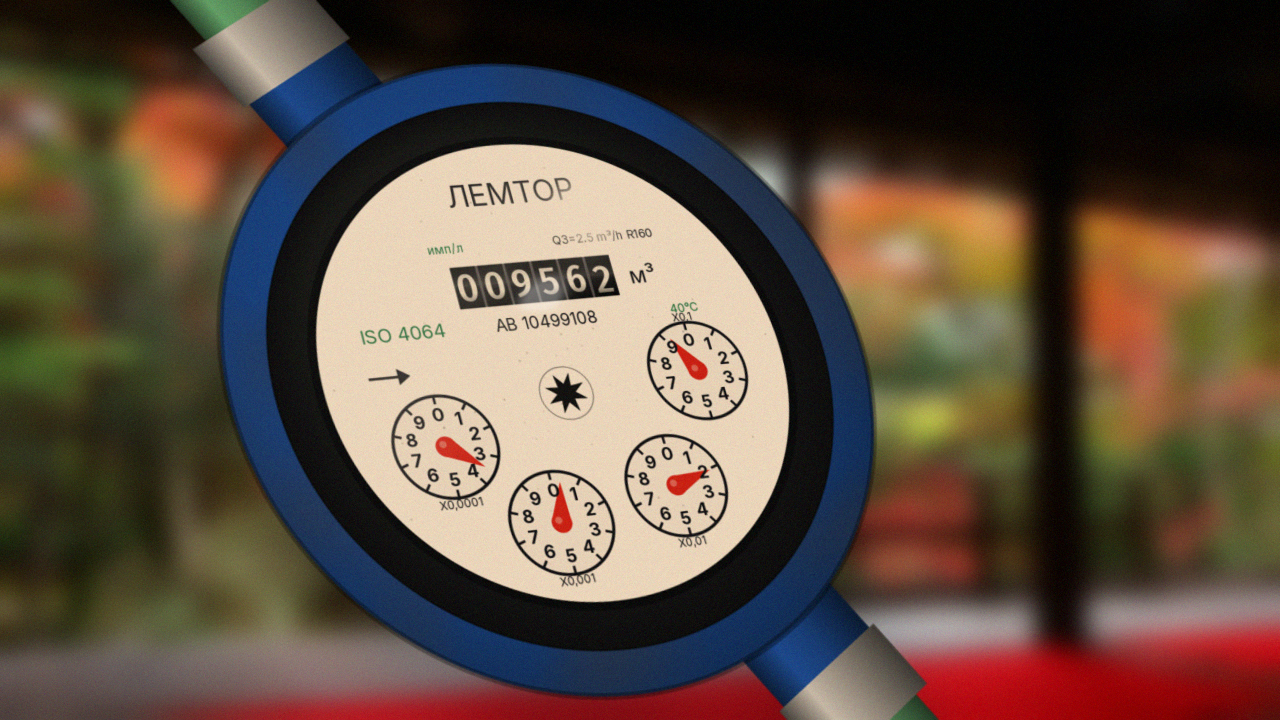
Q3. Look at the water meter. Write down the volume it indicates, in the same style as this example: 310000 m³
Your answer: 9561.9203 m³
